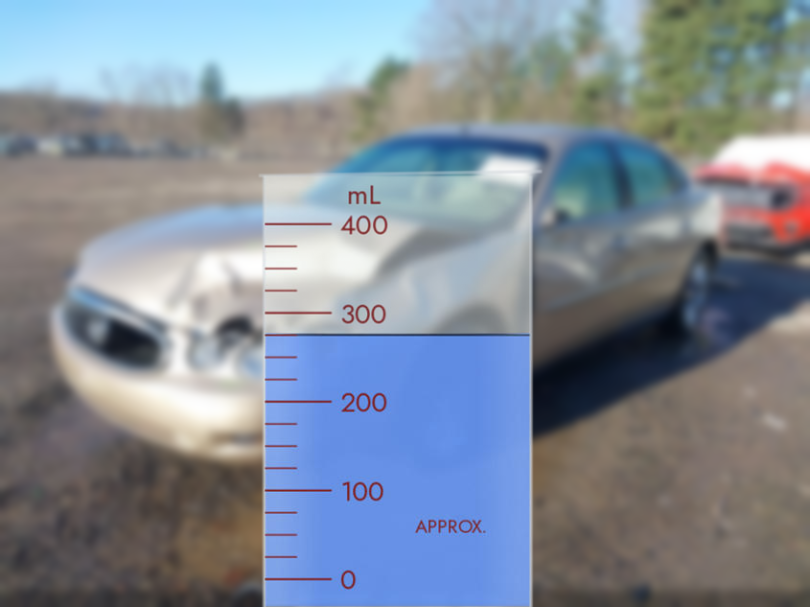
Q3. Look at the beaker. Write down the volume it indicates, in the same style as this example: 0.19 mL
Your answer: 275 mL
